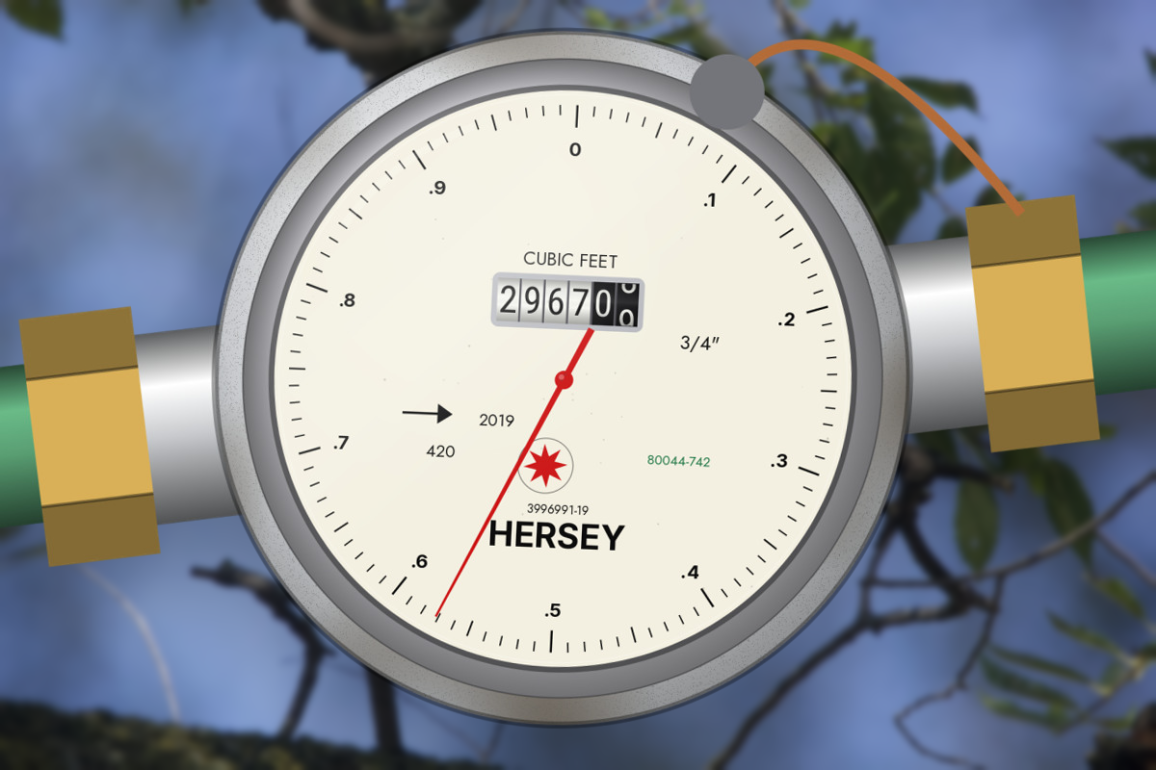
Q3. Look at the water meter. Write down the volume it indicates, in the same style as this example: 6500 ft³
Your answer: 296708.57 ft³
